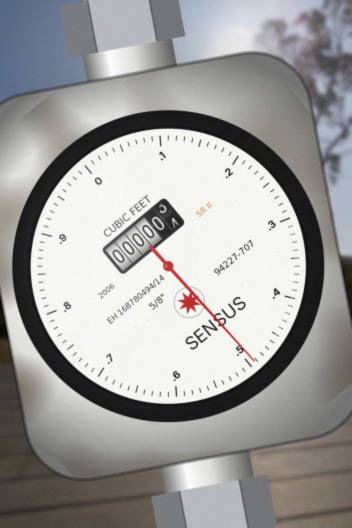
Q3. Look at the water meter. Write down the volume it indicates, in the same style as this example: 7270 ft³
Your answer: 3.49 ft³
